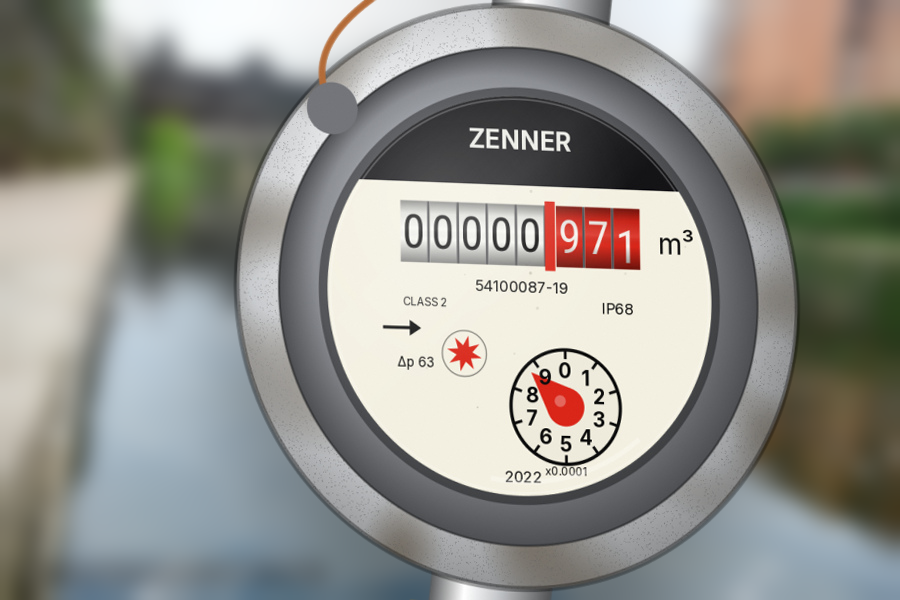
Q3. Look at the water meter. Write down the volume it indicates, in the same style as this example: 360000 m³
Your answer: 0.9708 m³
